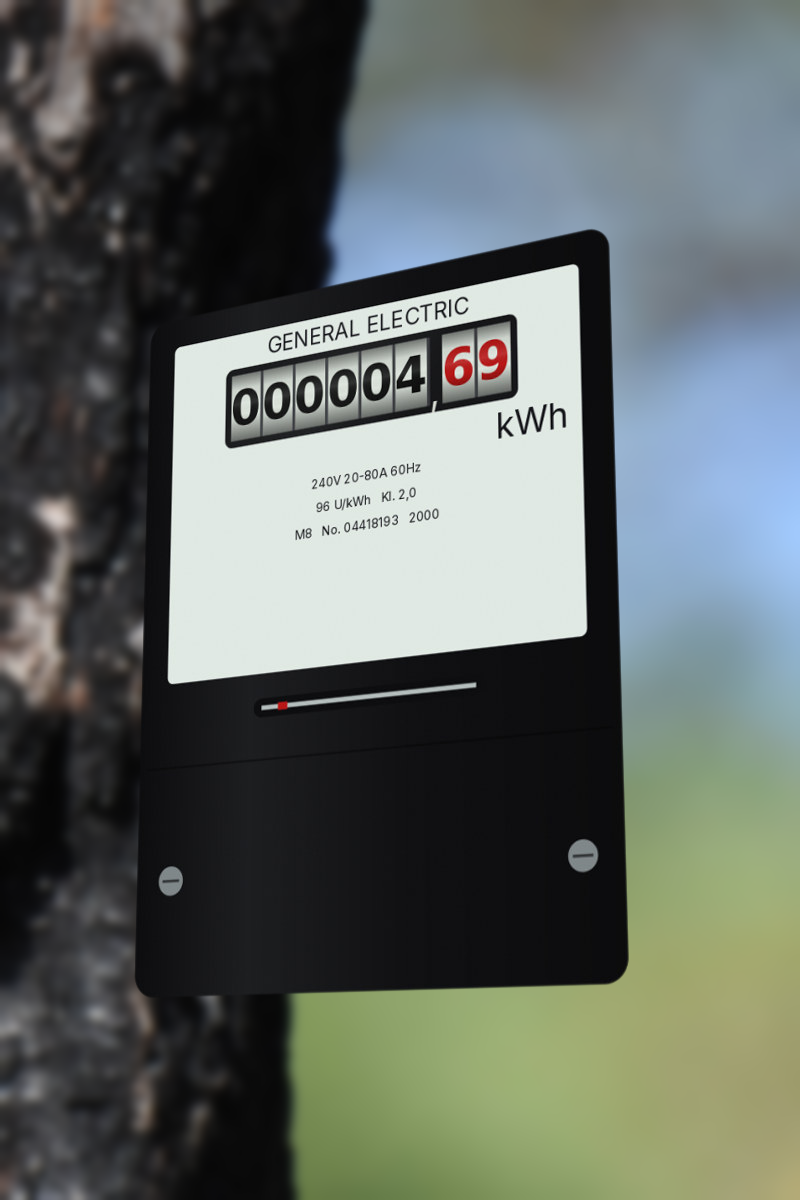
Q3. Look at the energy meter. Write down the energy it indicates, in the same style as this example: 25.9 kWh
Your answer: 4.69 kWh
